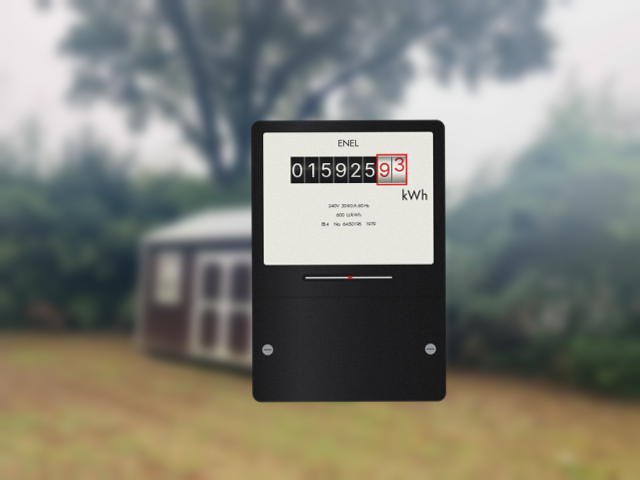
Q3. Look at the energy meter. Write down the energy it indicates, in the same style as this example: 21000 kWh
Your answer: 15925.93 kWh
